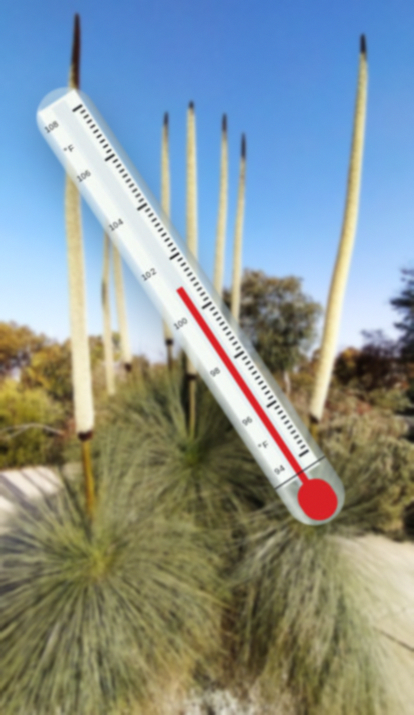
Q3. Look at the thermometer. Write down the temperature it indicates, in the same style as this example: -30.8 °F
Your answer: 101 °F
